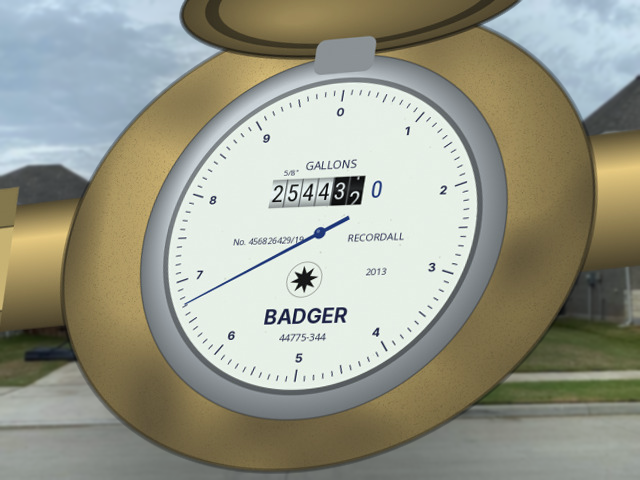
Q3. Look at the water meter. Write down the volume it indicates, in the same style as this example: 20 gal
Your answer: 2544316.7 gal
